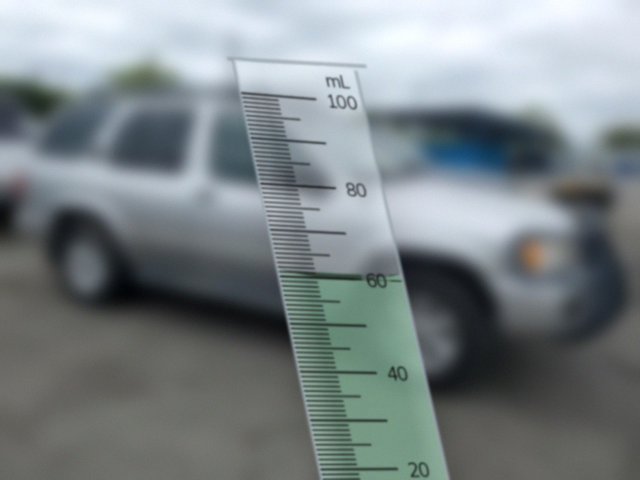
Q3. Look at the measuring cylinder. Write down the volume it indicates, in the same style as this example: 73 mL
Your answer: 60 mL
